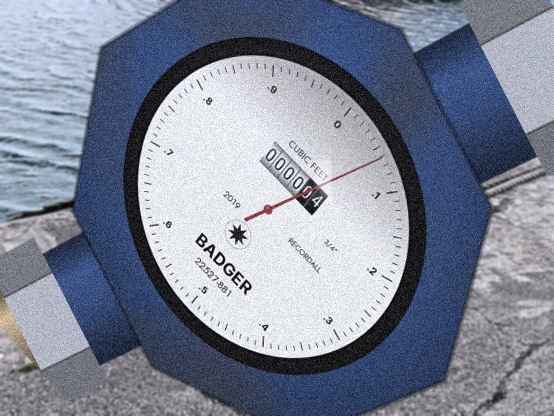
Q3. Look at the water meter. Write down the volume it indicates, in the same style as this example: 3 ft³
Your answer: 4.06 ft³
